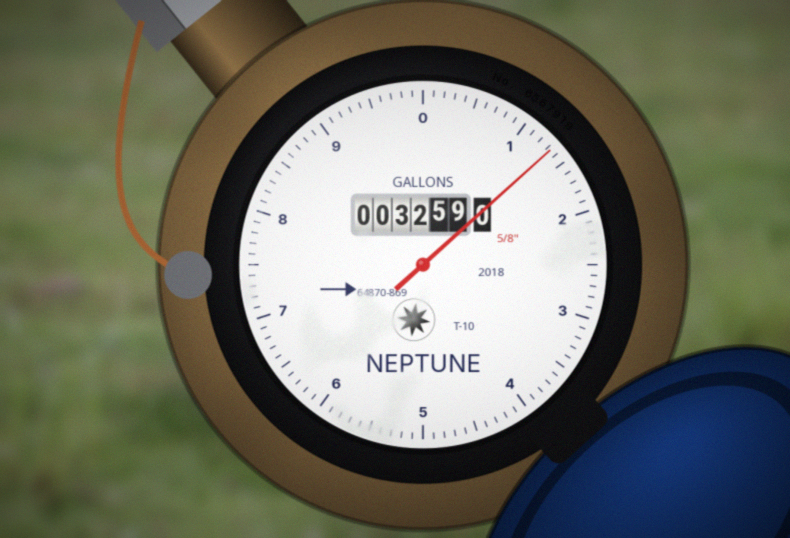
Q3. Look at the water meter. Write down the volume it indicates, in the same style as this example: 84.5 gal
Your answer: 32591.3 gal
